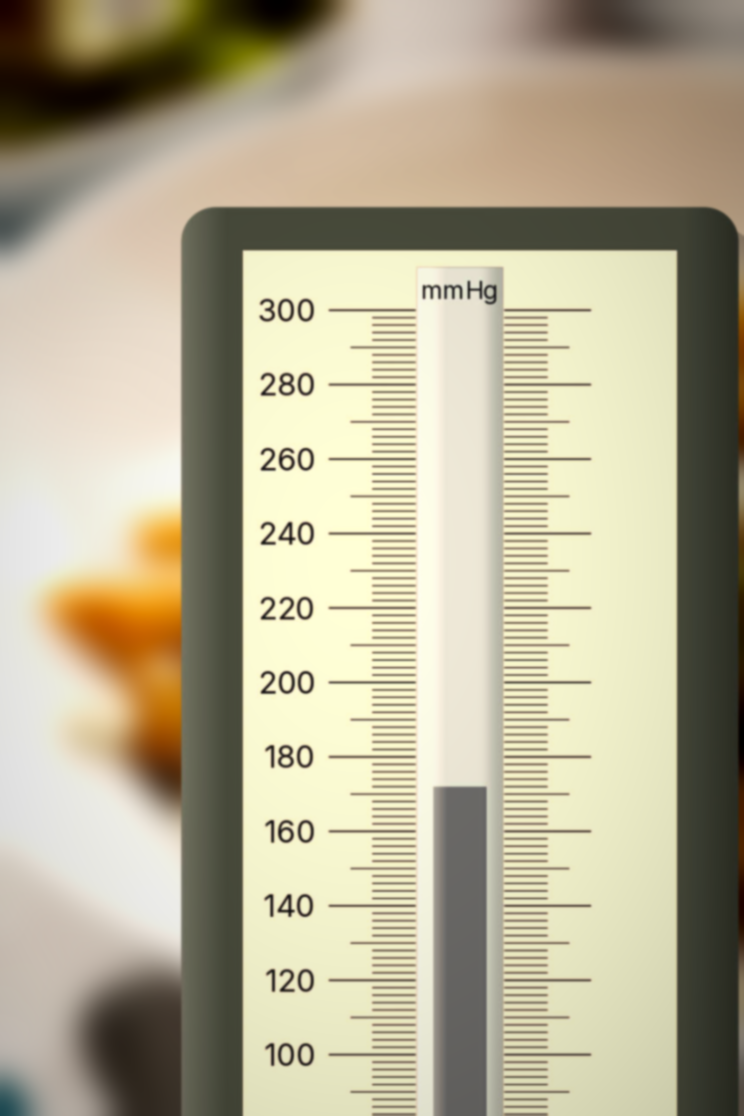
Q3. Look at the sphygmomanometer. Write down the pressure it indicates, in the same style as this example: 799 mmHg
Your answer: 172 mmHg
